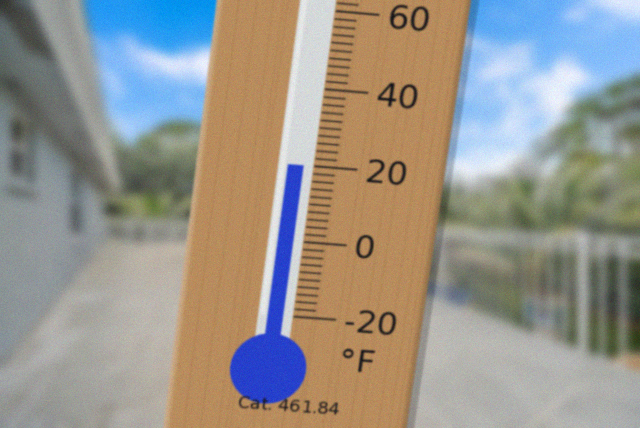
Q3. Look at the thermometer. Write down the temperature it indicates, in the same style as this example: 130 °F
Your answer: 20 °F
